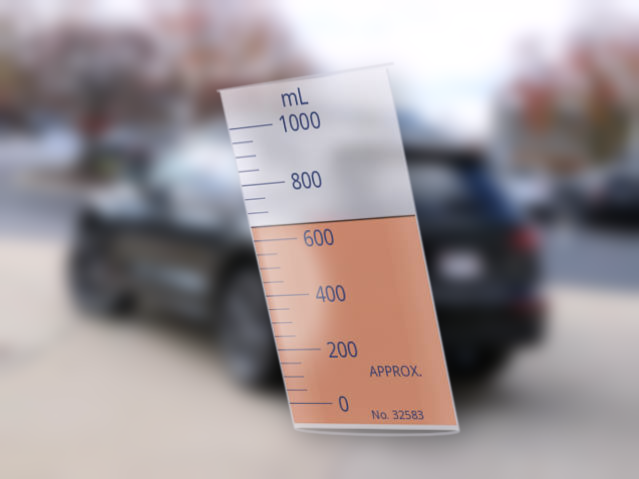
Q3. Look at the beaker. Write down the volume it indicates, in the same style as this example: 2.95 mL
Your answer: 650 mL
